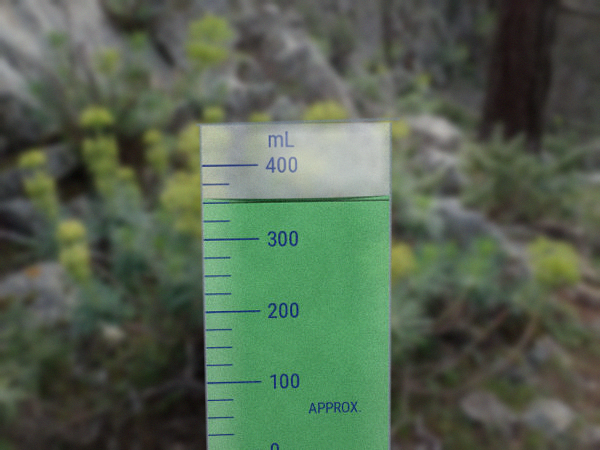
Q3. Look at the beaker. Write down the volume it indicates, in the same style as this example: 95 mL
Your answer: 350 mL
